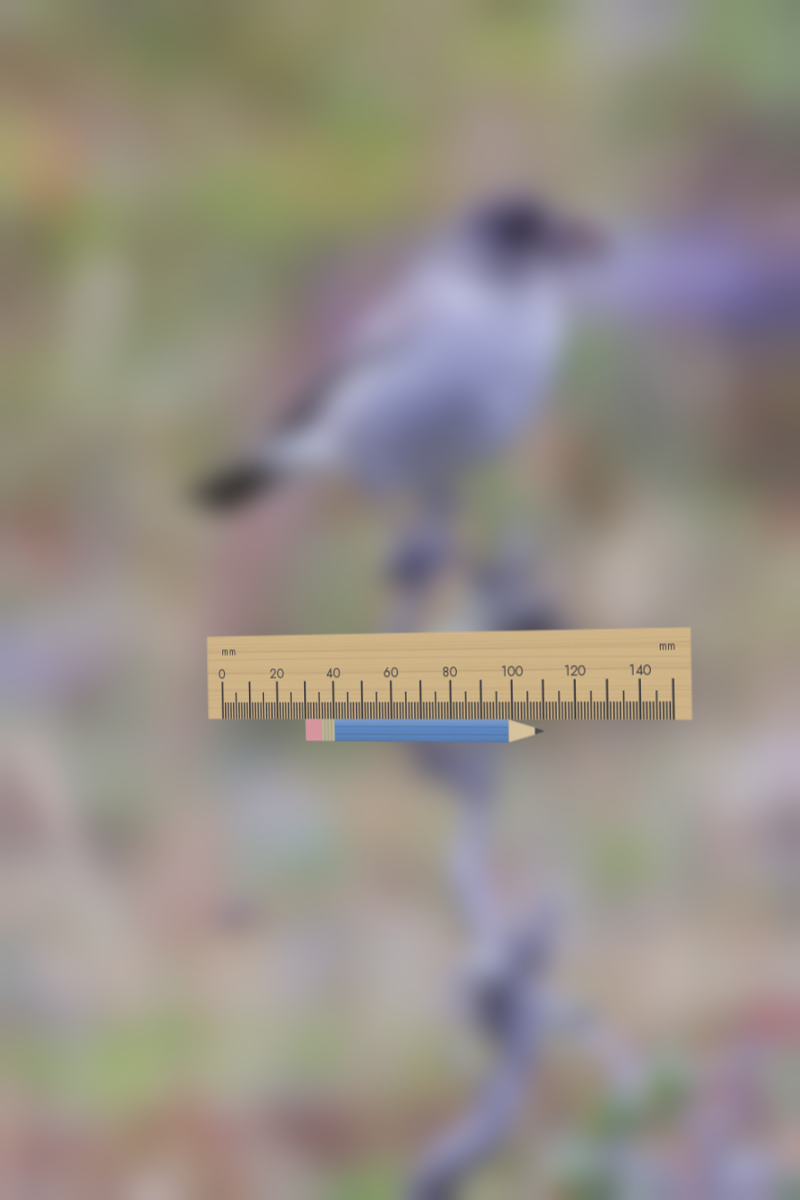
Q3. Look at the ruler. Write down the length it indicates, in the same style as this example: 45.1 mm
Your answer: 80 mm
